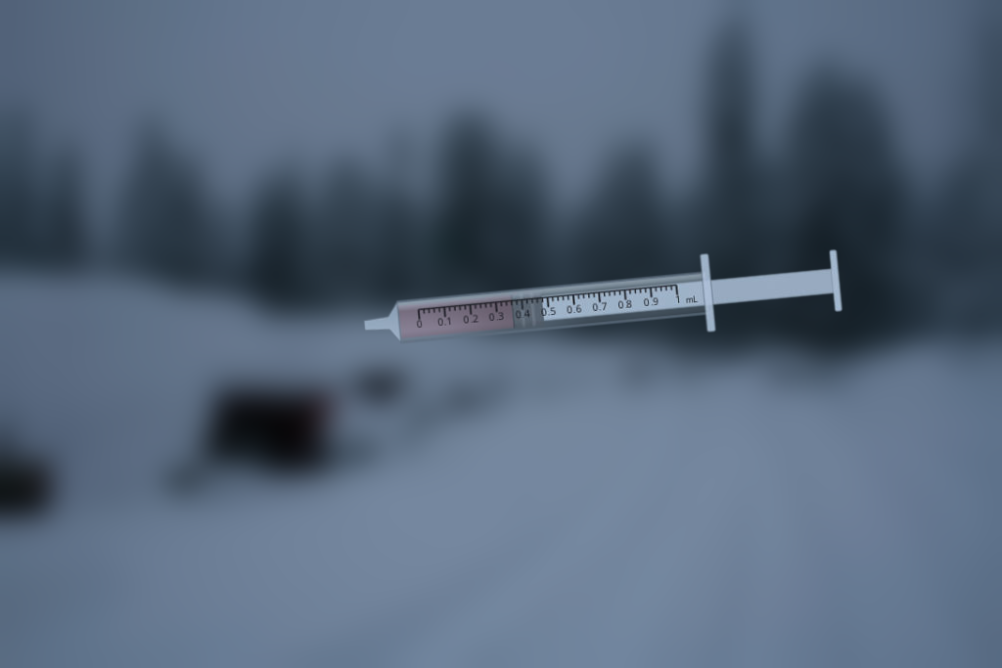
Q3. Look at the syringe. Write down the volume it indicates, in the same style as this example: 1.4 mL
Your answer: 0.36 mL
